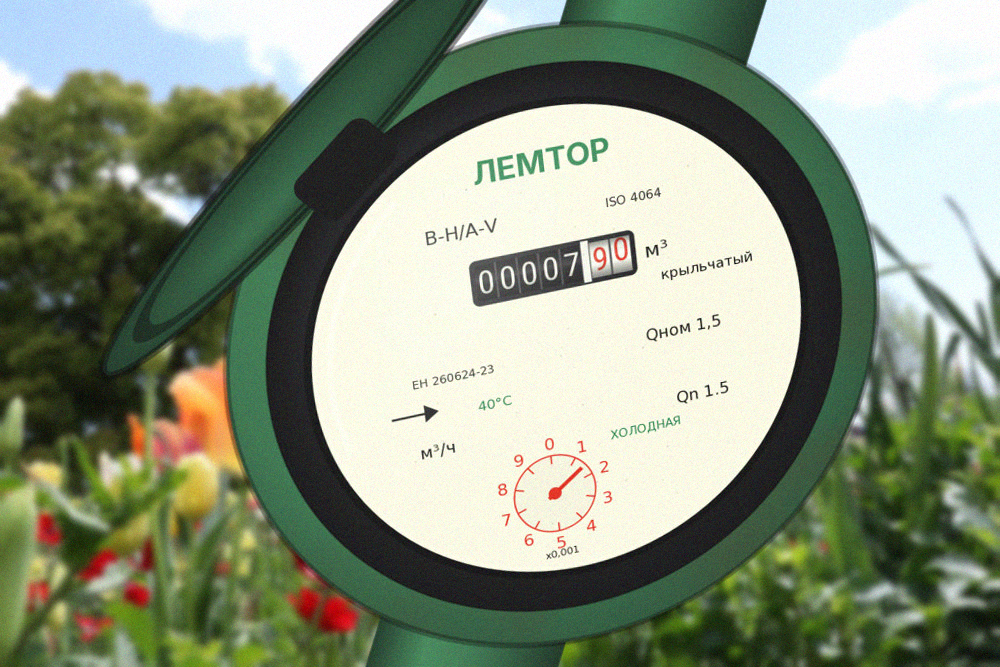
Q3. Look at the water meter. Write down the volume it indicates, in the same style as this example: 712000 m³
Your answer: 7.901 m³
